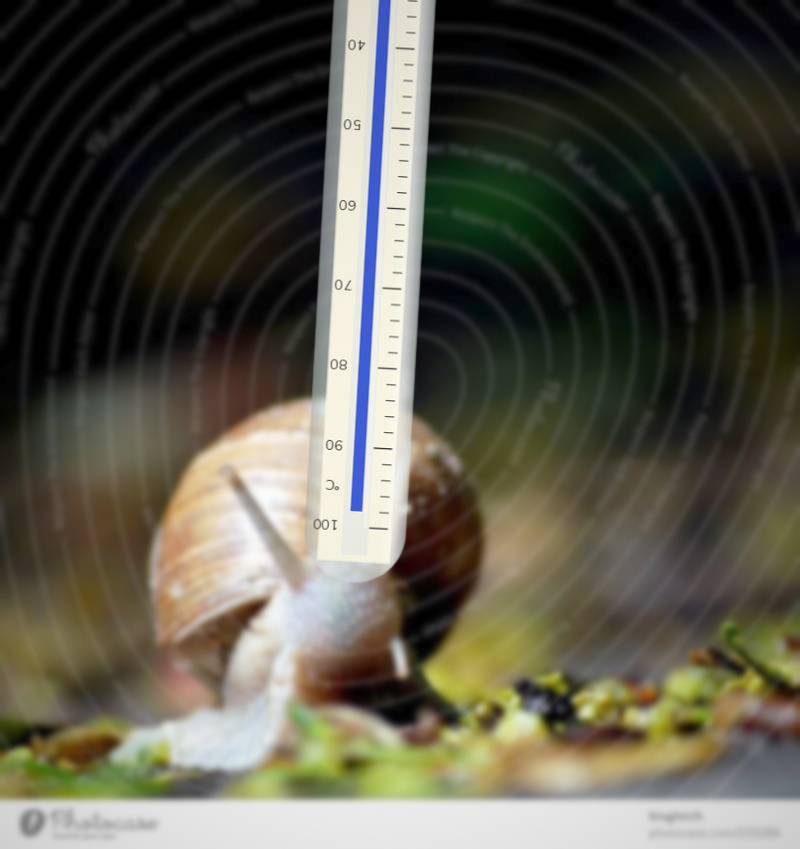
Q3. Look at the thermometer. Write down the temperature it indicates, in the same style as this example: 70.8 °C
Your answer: 98 °C
